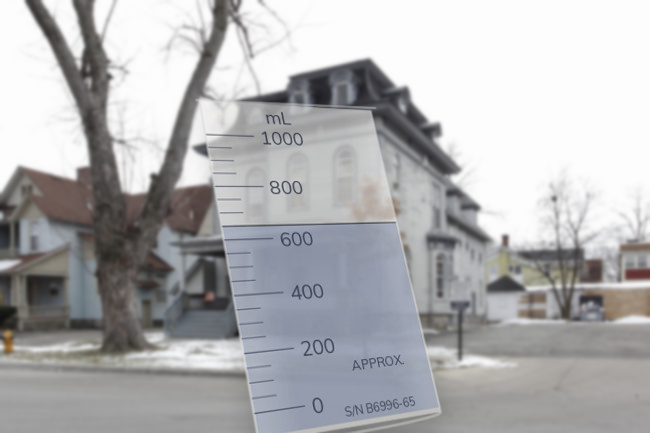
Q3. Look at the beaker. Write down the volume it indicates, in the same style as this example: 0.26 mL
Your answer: 650 mL
